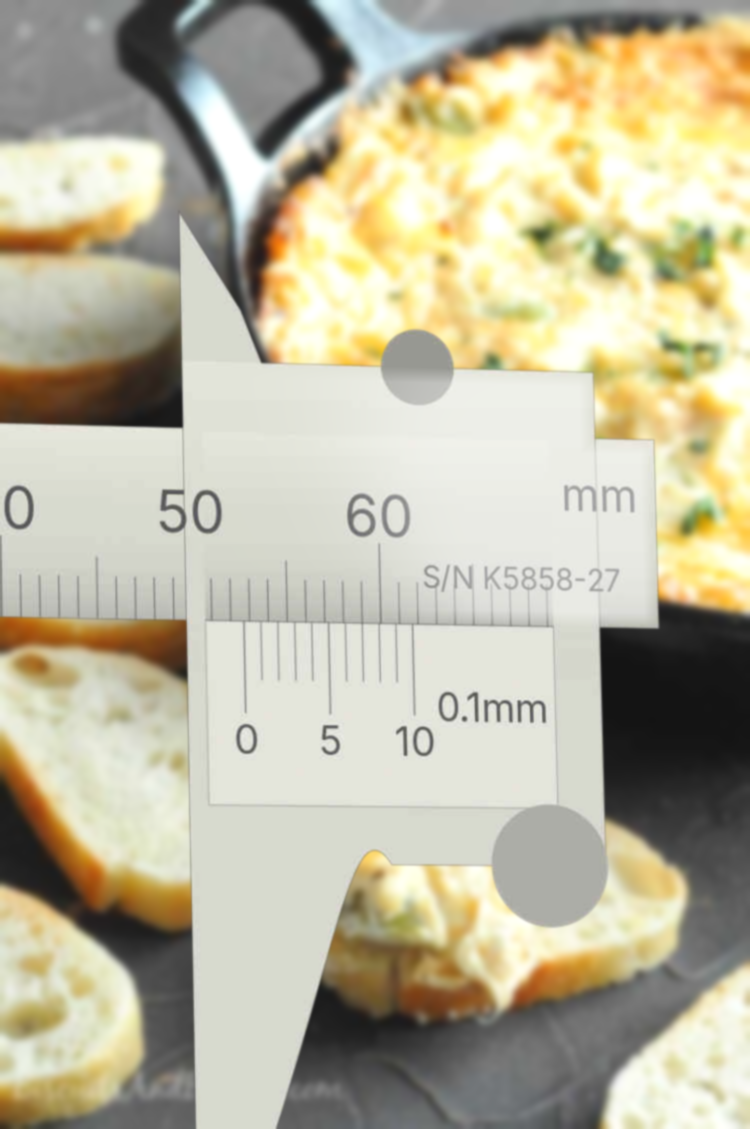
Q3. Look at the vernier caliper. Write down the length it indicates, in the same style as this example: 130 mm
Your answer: 52.7 mm
